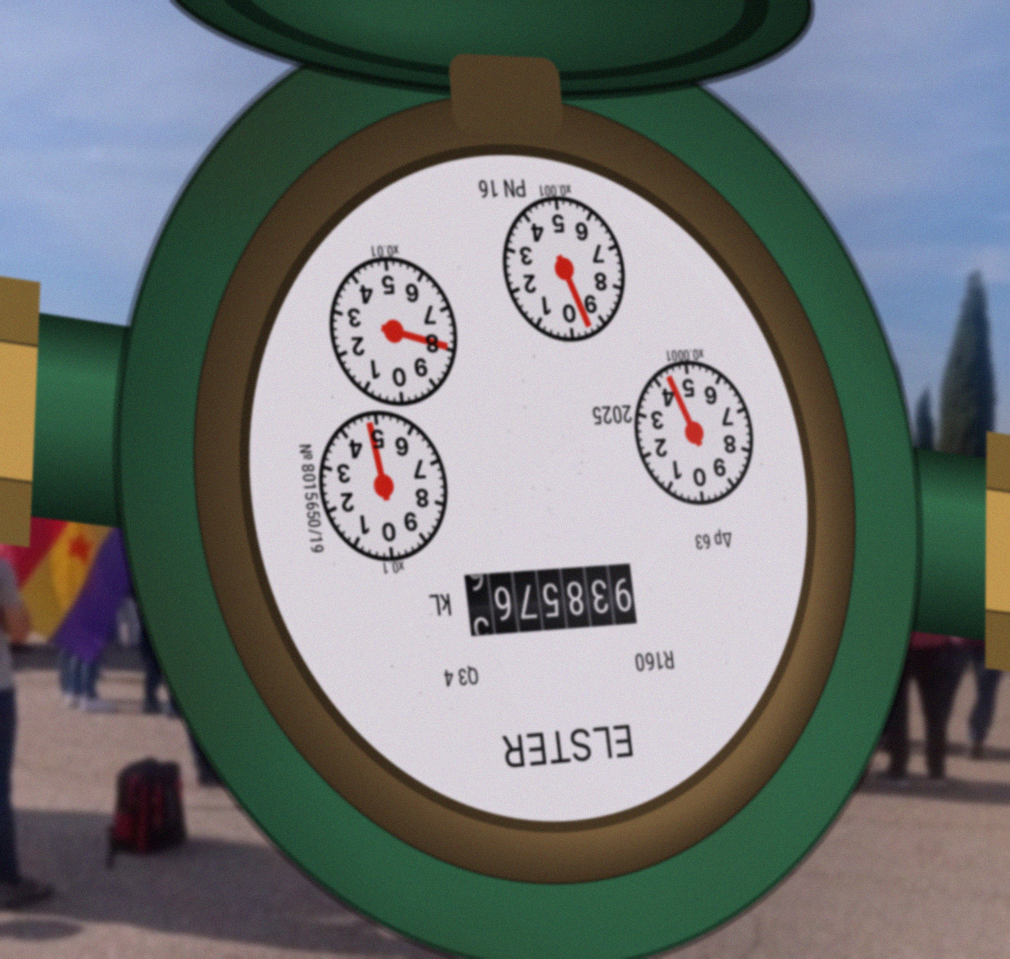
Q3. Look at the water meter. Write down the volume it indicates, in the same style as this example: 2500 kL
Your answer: 9385765.4794 kL
